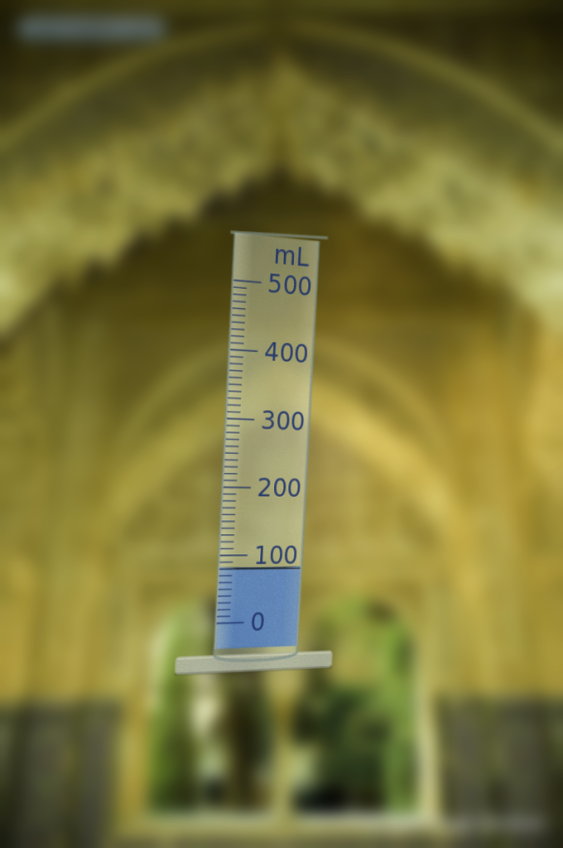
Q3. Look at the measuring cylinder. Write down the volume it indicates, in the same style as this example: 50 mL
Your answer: 80 mL
